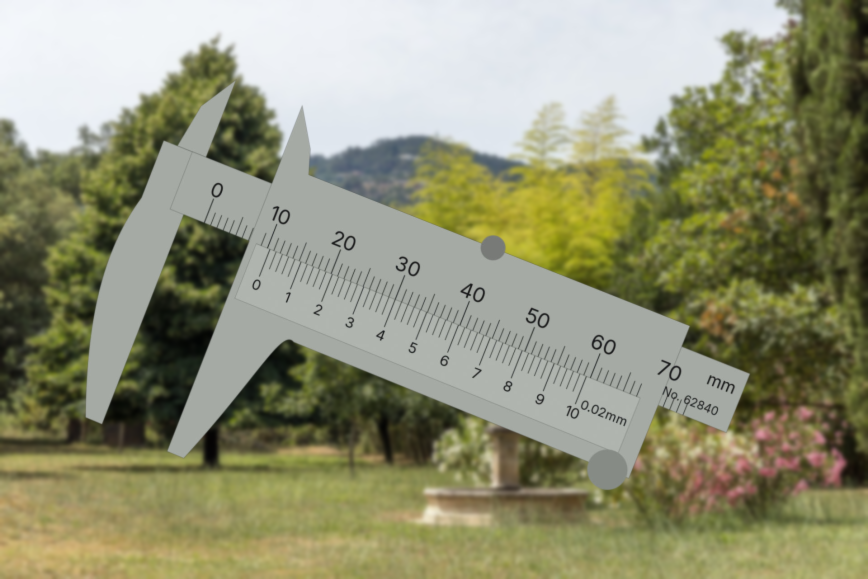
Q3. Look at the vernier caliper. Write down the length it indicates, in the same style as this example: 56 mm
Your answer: 10.4 mm
